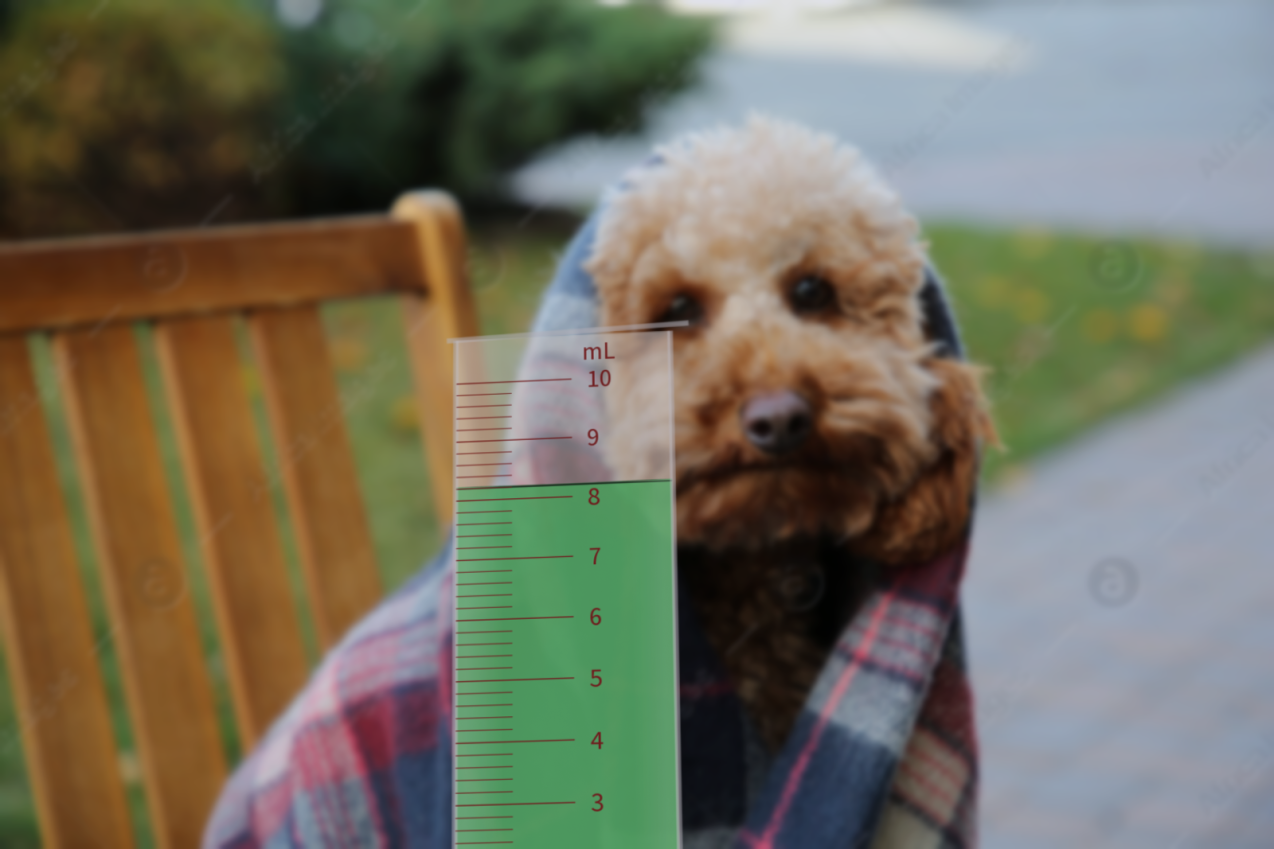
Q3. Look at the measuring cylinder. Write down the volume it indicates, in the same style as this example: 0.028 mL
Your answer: 8.2 mL
